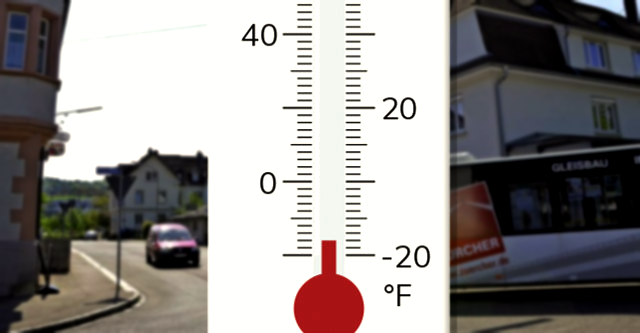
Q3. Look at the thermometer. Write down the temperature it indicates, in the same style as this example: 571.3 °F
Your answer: -16 °F
